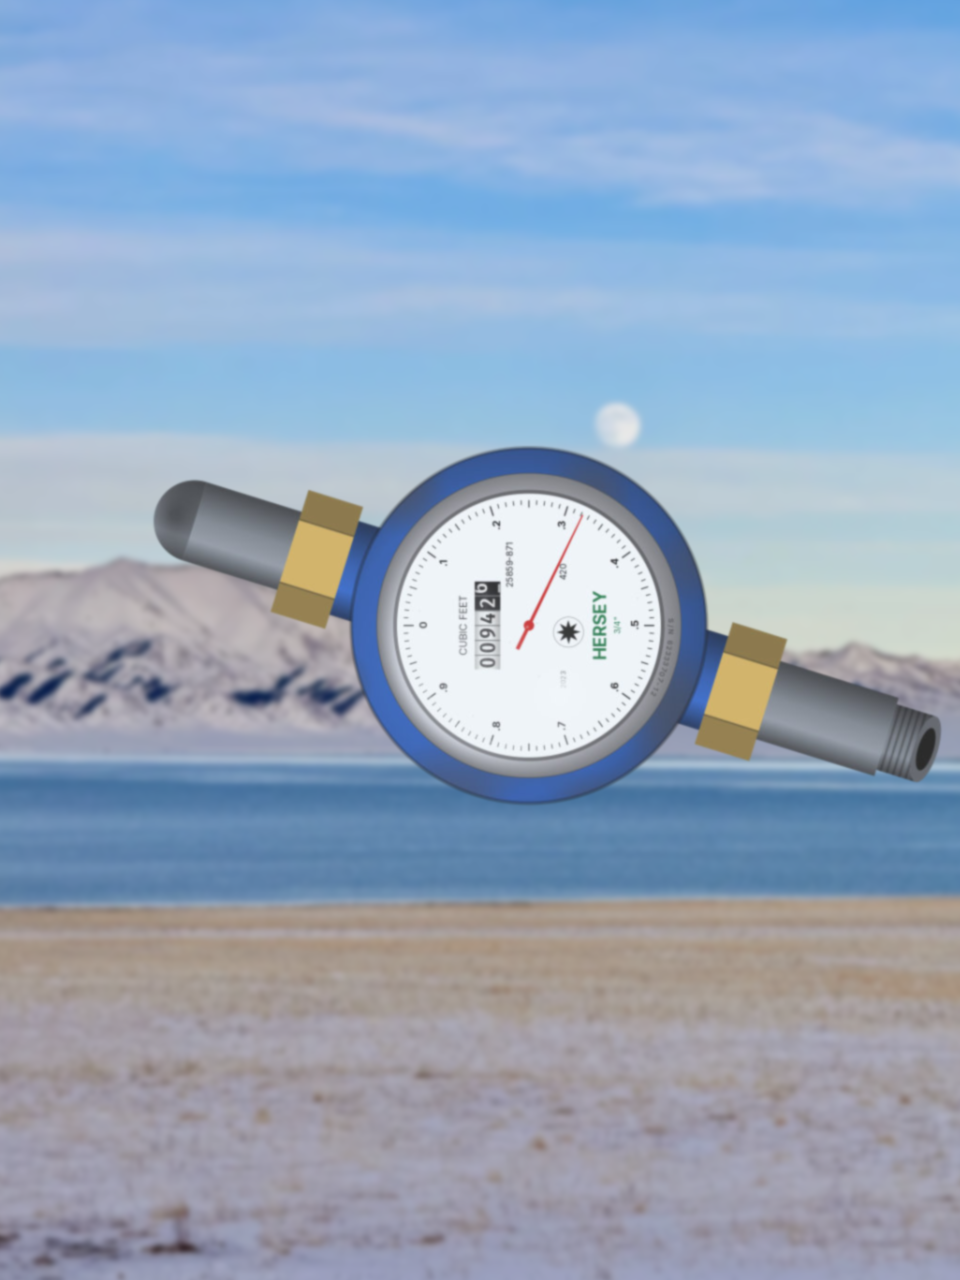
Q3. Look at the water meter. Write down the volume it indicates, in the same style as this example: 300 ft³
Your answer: 9426.32 ft³
